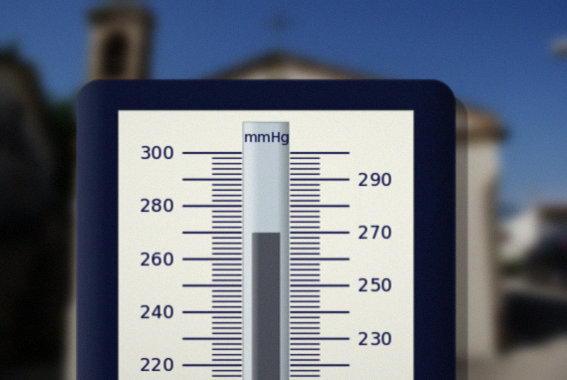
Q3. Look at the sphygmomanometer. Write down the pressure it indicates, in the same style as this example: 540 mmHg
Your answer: 270 mmHg
